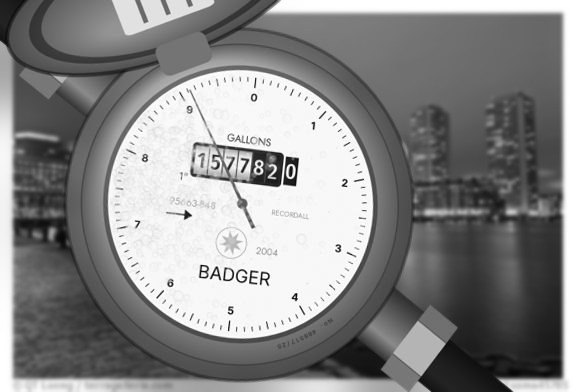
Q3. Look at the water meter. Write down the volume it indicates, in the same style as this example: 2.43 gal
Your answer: 1577819.1 gal
